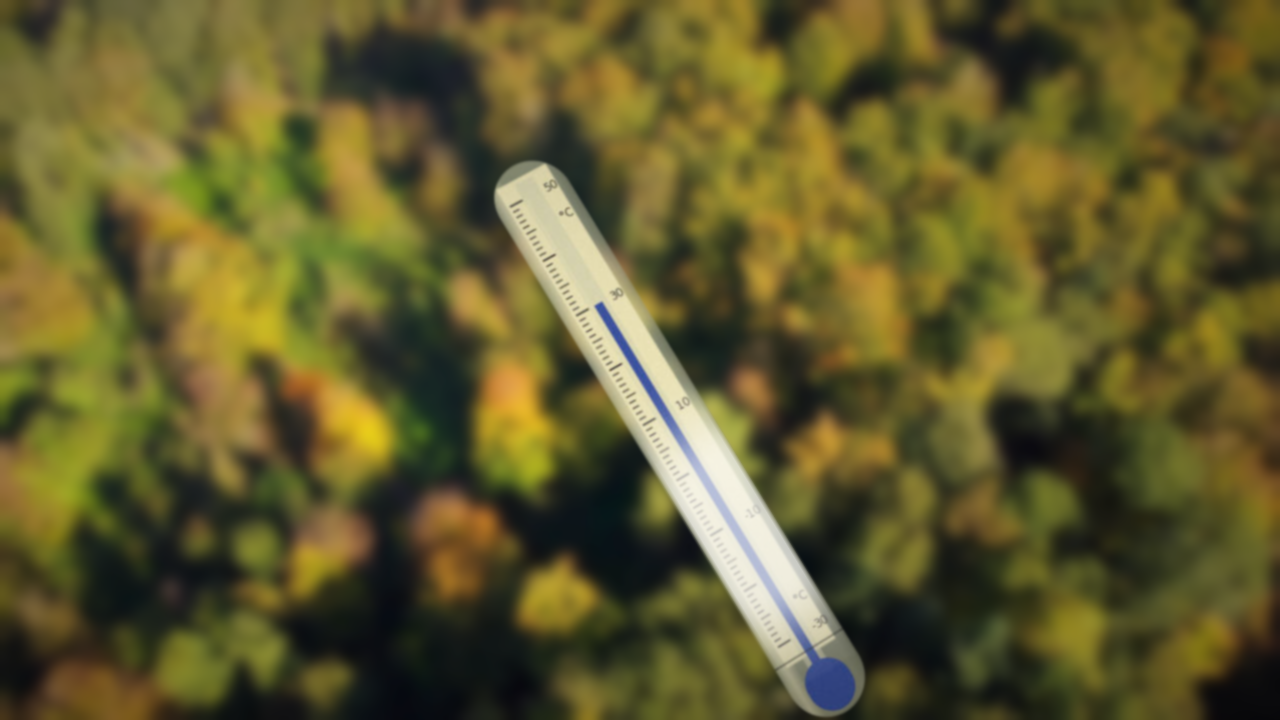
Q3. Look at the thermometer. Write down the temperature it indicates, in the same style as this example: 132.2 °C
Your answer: 30 °C
